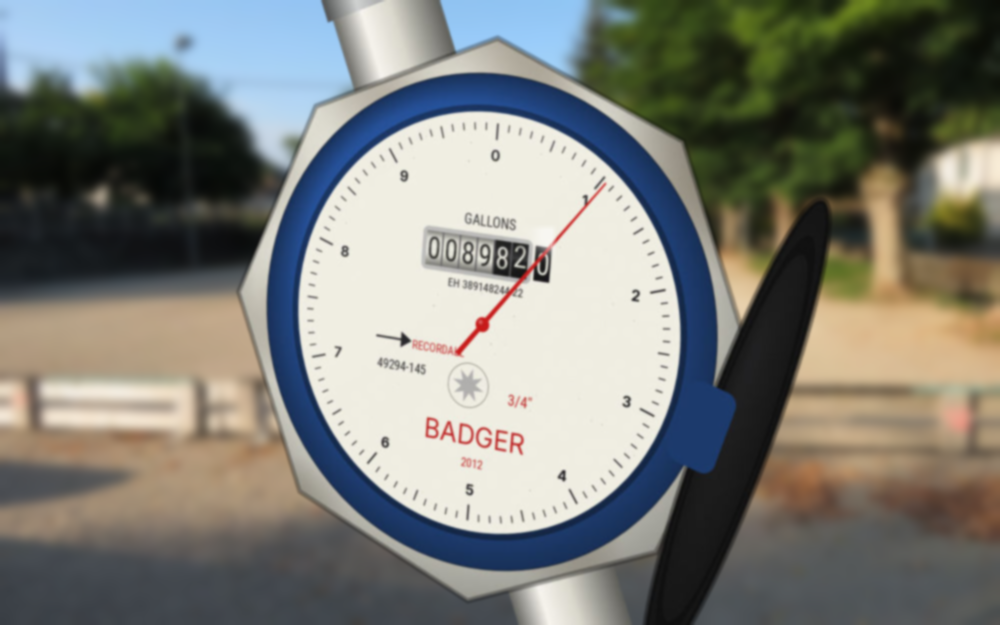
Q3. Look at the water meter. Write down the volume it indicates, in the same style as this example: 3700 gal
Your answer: 89821.0 gal
